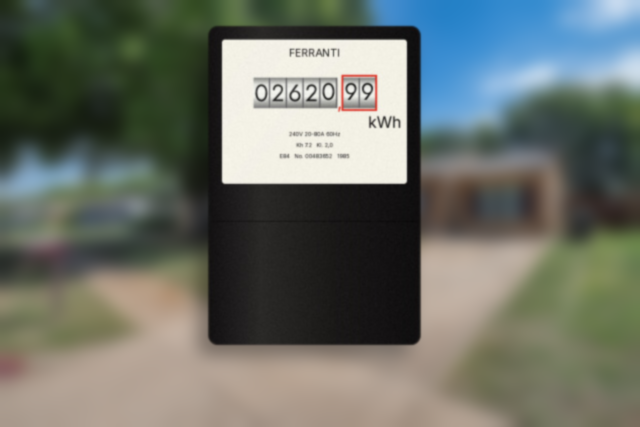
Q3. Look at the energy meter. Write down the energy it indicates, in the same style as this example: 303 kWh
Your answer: 2620.99 kWh
